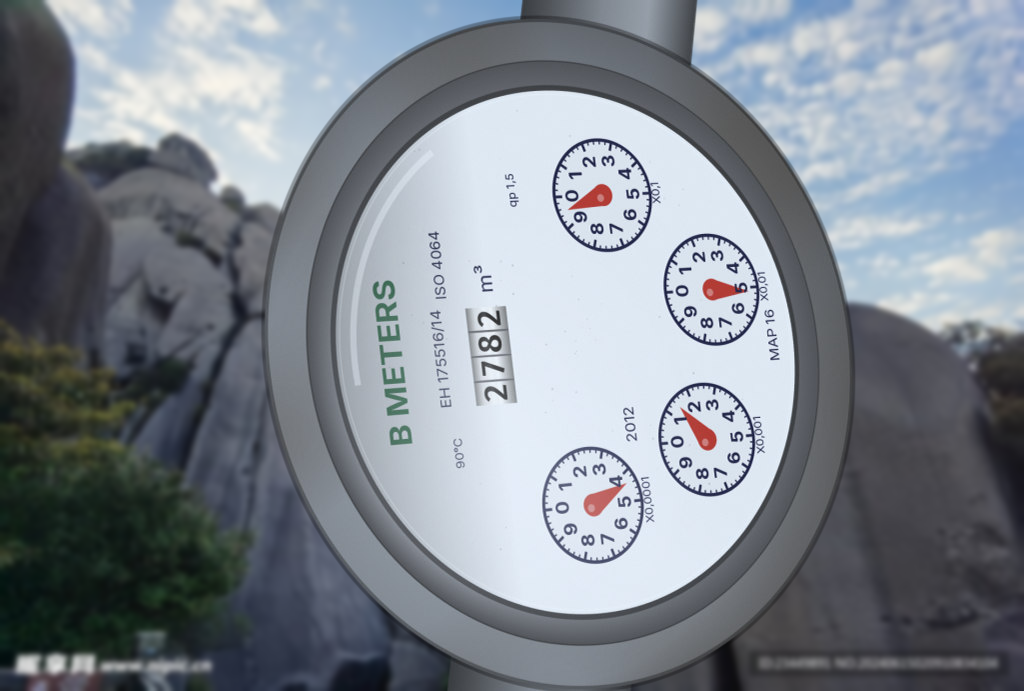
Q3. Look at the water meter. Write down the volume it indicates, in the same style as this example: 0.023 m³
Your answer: 2781.9514 m³
